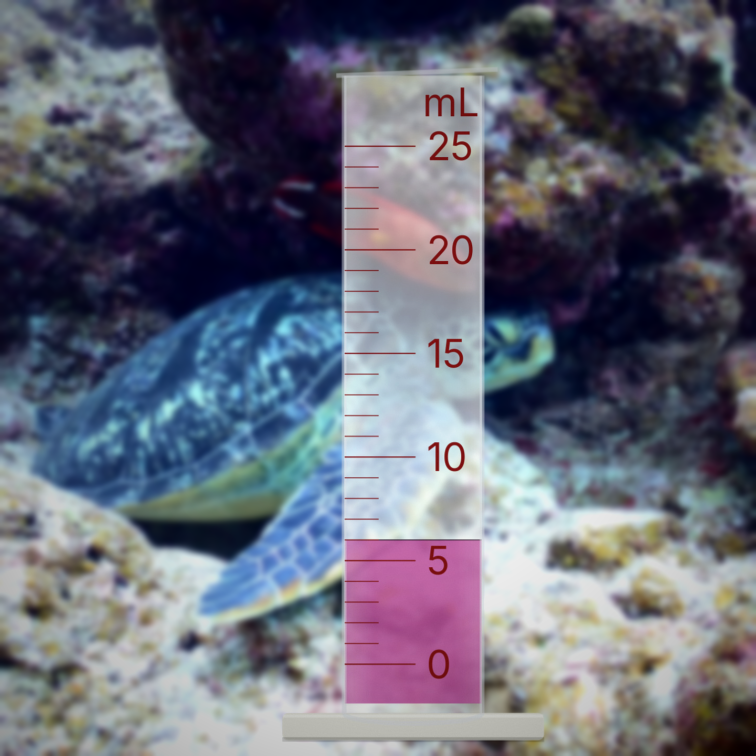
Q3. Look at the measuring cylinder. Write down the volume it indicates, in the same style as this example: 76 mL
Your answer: 6 mL
